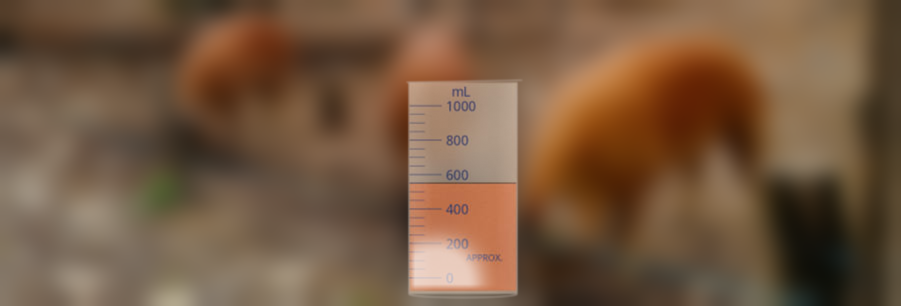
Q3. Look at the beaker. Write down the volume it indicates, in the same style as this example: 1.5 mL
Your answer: 550 mL
